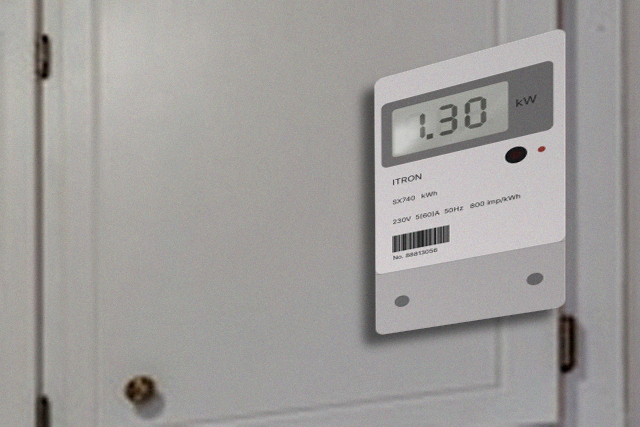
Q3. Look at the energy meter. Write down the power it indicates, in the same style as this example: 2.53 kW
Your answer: 1.30 kW
